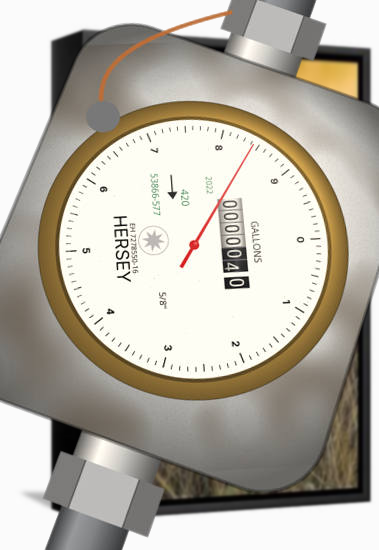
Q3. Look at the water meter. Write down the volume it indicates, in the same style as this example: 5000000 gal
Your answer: 38.4 gal
